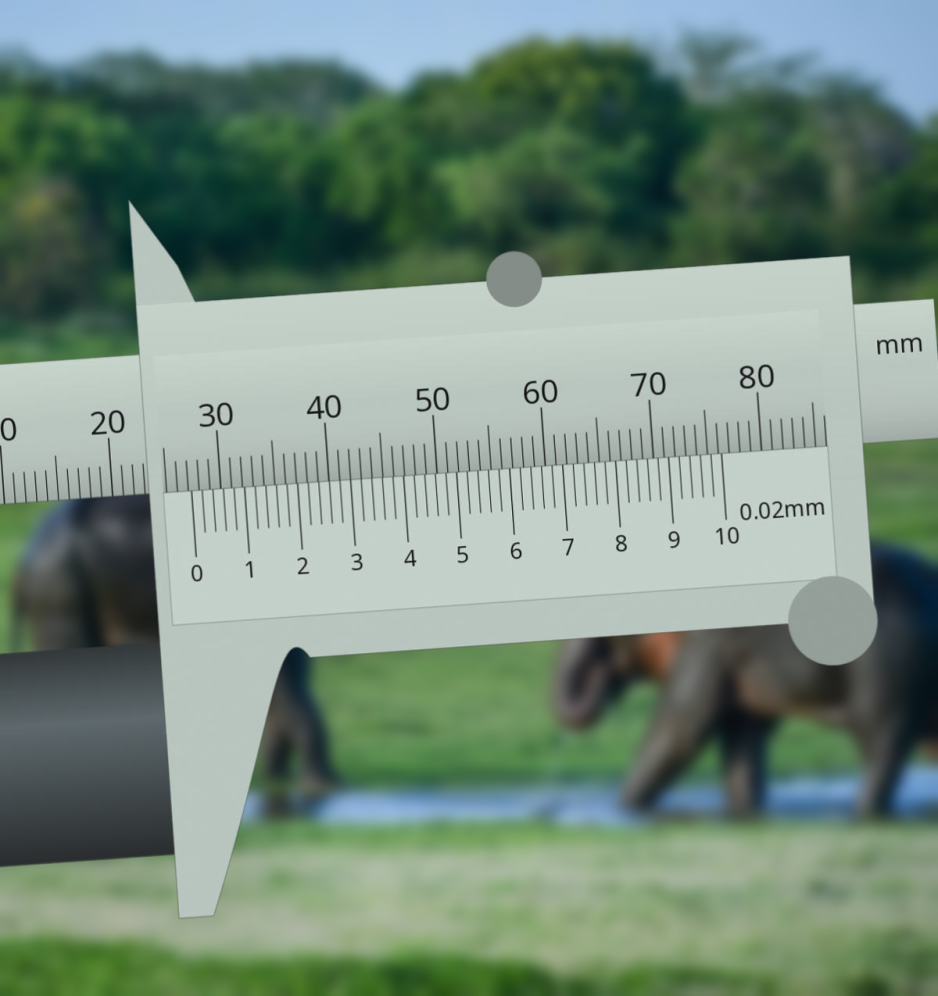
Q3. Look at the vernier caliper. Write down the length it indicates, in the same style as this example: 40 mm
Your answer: 27.3 mm
